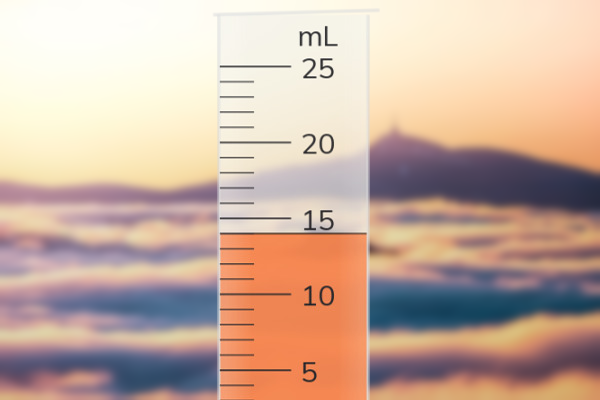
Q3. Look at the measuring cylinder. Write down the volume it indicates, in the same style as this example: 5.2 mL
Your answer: 14 mL
